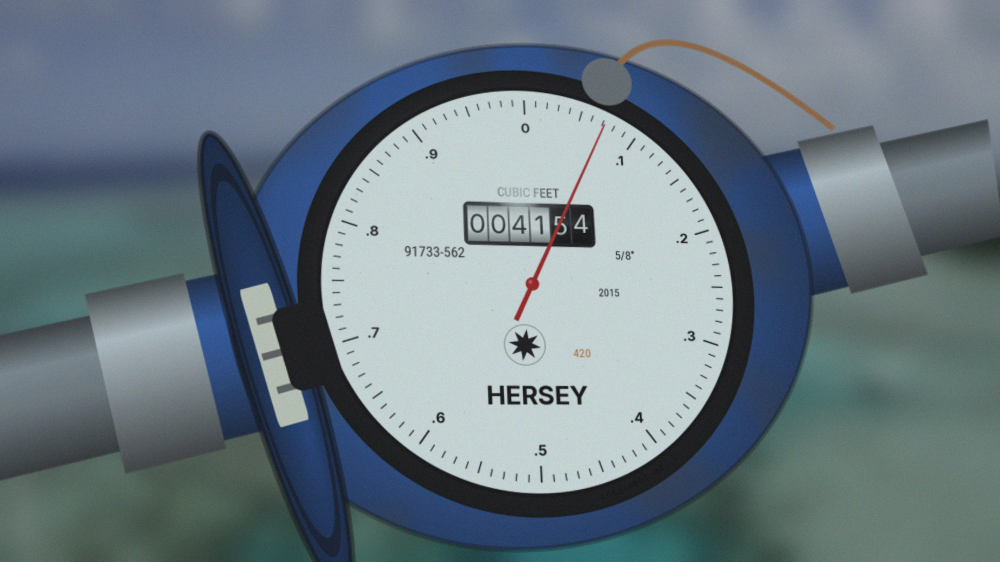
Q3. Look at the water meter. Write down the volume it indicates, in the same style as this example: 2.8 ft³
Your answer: 4154.07 ft³
